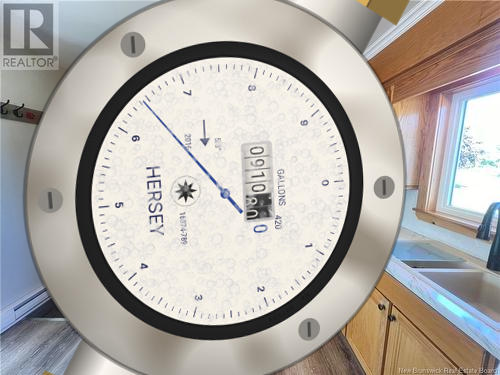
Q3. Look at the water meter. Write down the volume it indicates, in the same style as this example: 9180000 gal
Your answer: 910796.4 gal
